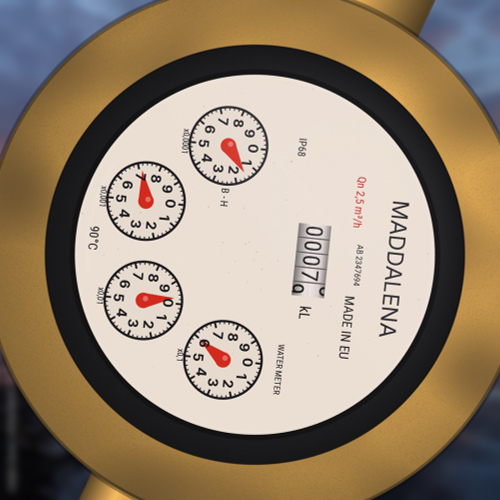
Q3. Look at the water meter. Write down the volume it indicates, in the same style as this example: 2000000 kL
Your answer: 78.5971 kL
